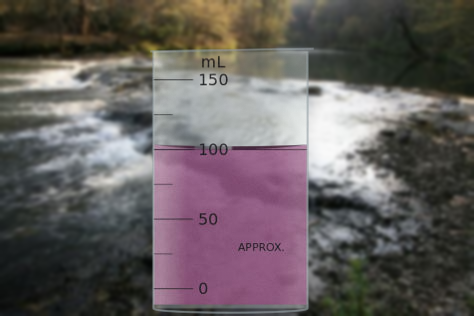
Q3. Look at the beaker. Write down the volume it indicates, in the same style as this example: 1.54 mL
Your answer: 100 mL
